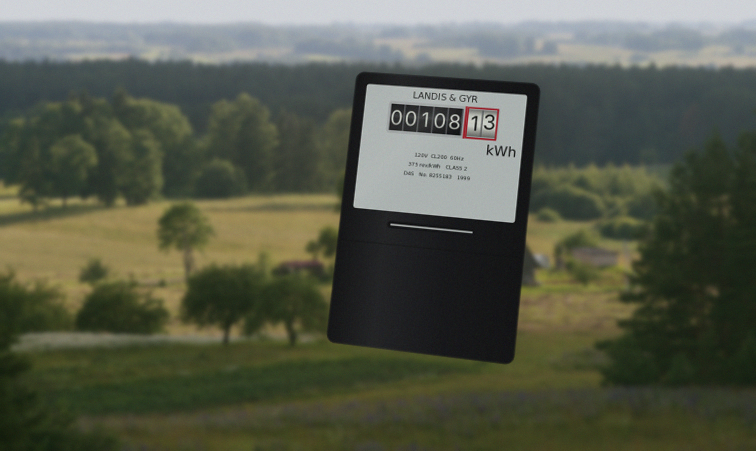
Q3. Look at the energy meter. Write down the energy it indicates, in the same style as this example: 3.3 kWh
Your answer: 108.13 kWh
